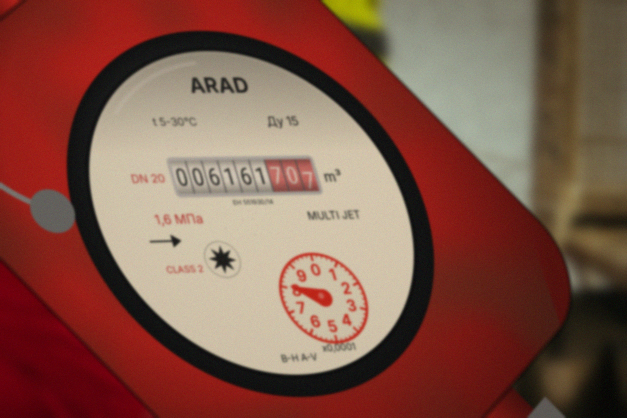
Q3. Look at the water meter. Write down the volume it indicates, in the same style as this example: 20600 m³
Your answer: 6161.7068 m³
